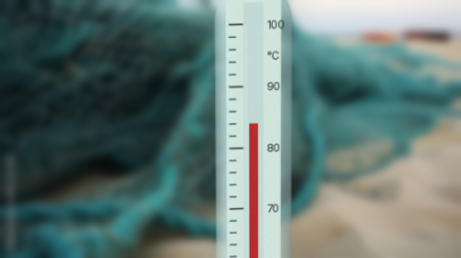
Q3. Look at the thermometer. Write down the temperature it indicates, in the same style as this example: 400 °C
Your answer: 84 °C
